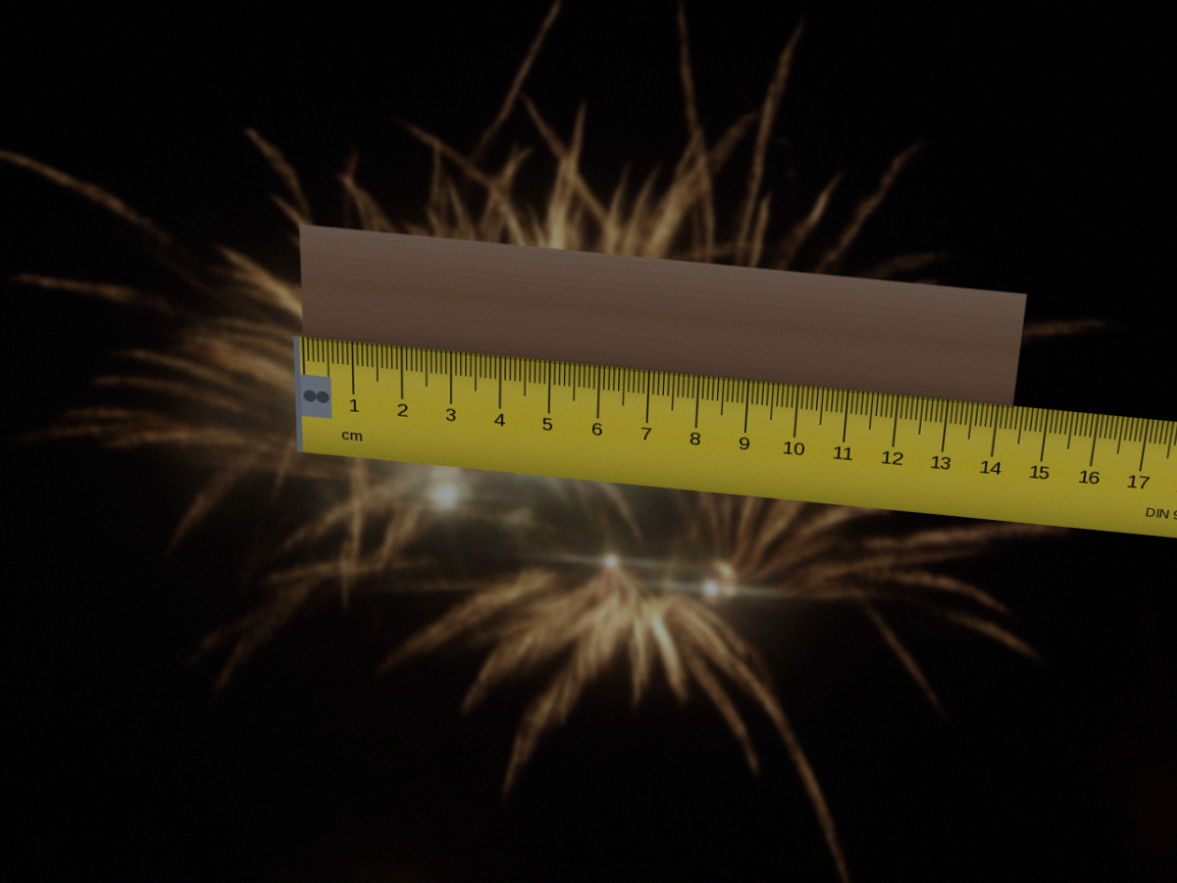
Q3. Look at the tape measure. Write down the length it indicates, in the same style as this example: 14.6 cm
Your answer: 14.3 cm
